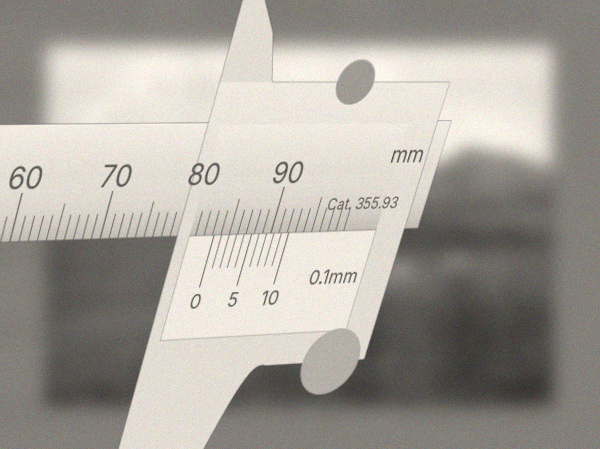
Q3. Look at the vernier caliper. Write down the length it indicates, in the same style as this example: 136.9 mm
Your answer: 83.2 mm
